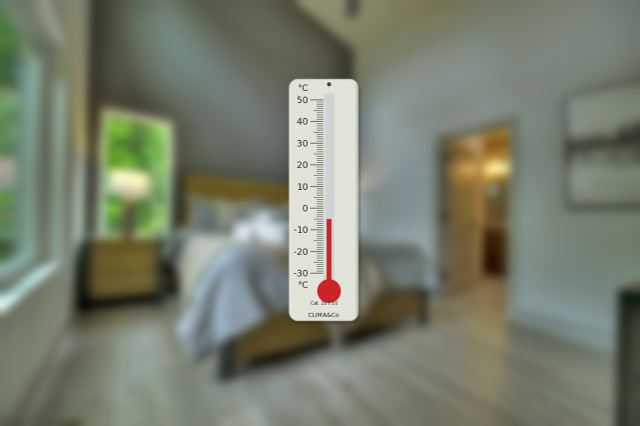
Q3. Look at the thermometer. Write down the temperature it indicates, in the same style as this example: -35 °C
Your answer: -5 °C
